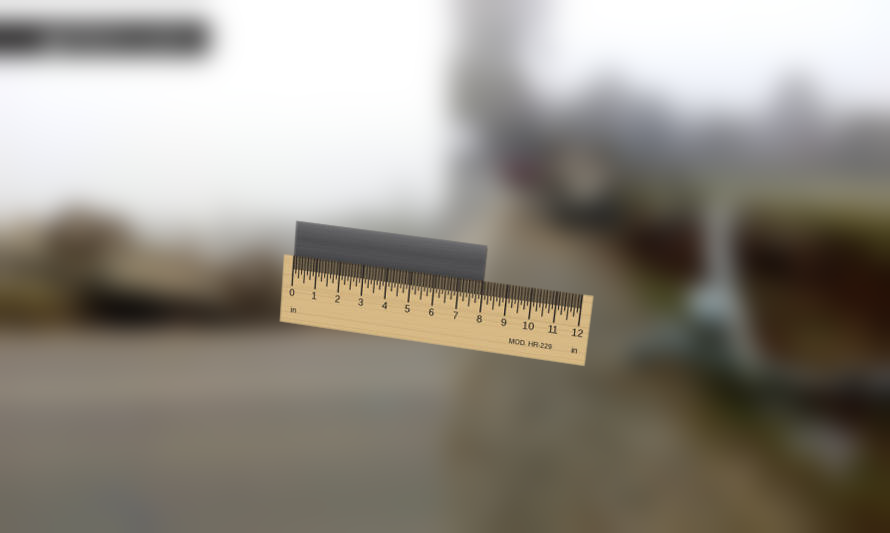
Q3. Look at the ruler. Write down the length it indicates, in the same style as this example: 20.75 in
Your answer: 8 in
